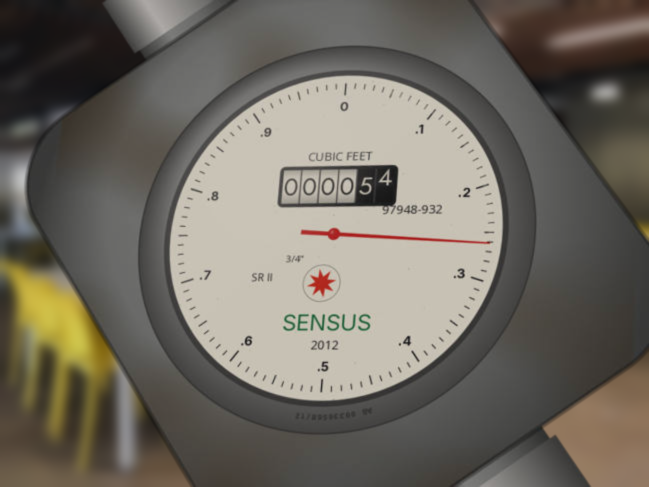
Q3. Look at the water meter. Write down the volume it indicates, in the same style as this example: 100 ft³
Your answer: 54.26 ft³
